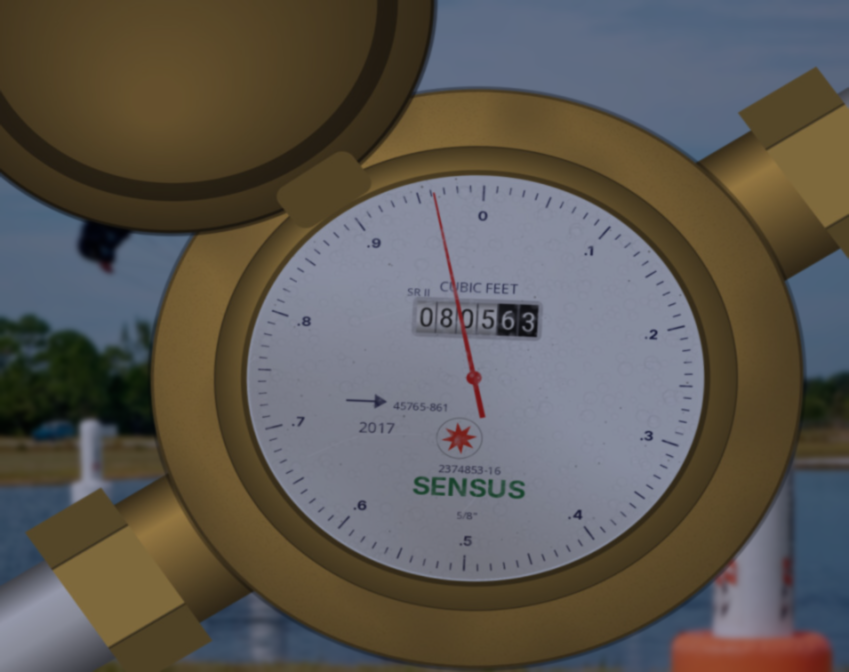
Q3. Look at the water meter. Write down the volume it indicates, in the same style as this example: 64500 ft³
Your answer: 80562.96 ft³
